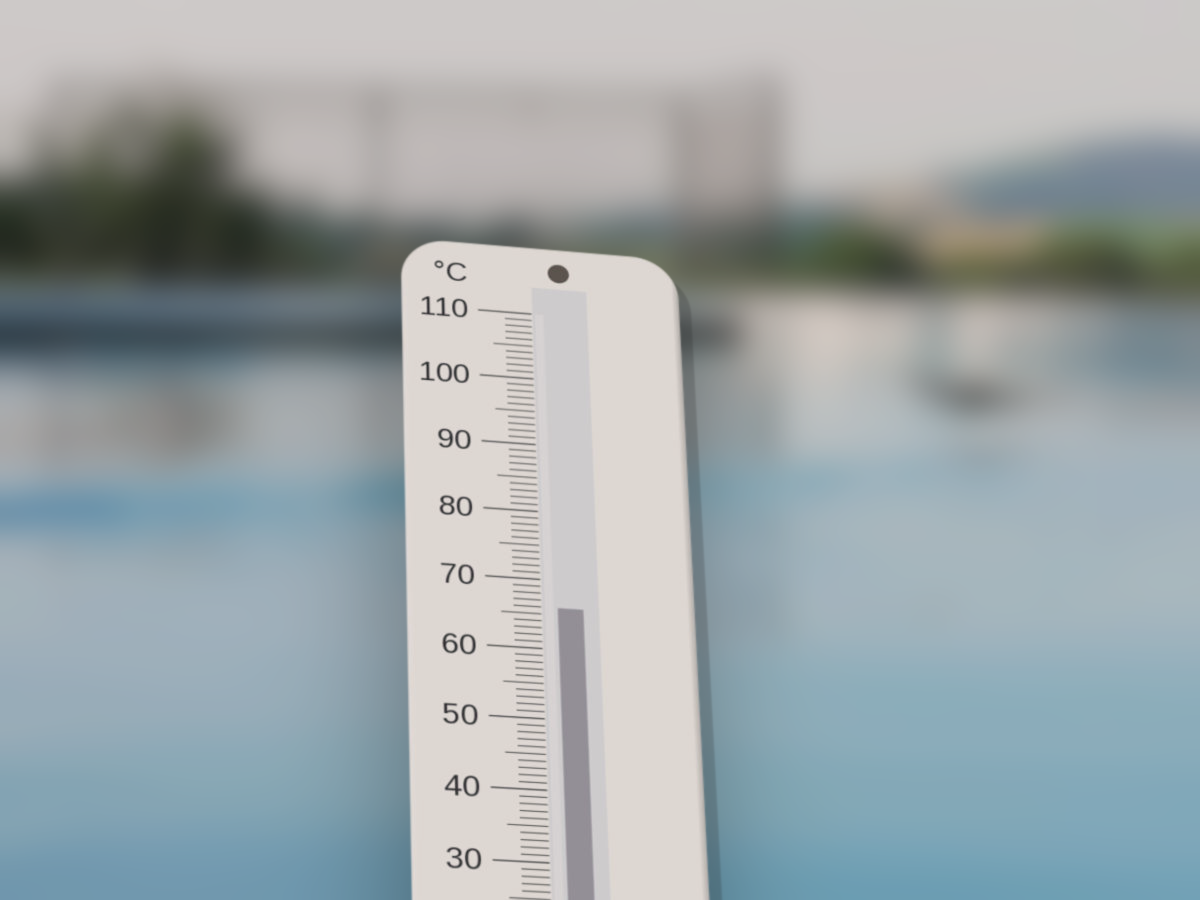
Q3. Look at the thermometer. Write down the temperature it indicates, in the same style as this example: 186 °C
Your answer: 66 °C
